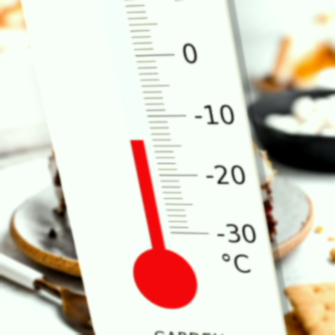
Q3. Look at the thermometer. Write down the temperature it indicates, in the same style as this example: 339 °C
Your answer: -14 °C
